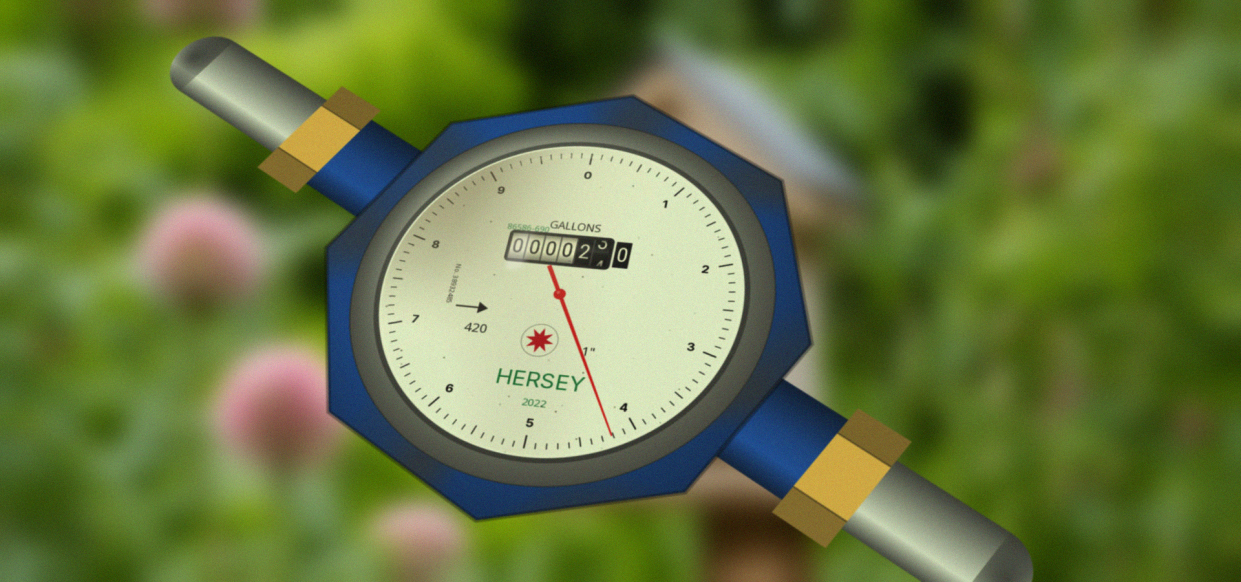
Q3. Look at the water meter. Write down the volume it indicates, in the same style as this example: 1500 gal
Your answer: 234.2 gal
